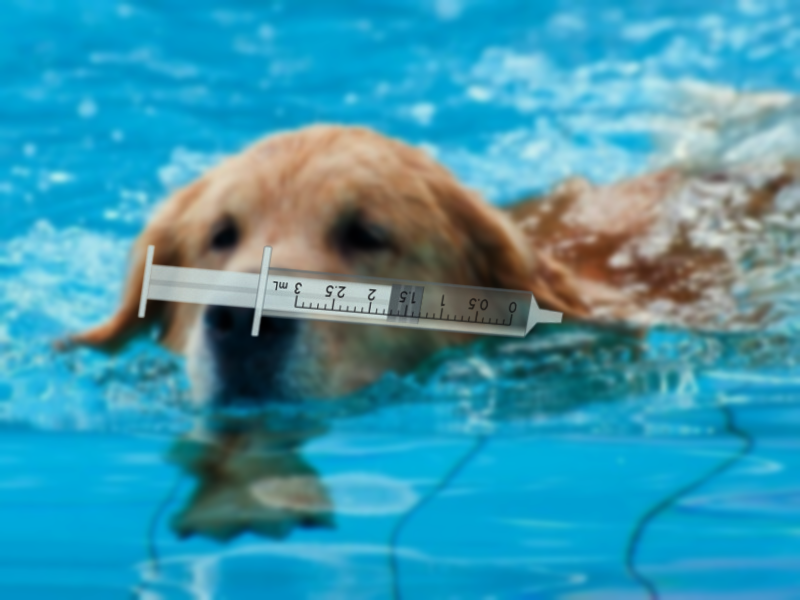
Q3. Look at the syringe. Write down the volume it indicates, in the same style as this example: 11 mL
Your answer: 1.3 mL
